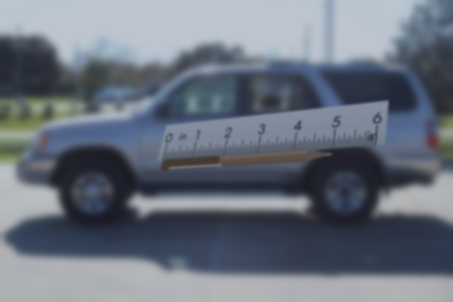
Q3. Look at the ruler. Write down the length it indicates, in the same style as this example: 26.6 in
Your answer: 5 in
